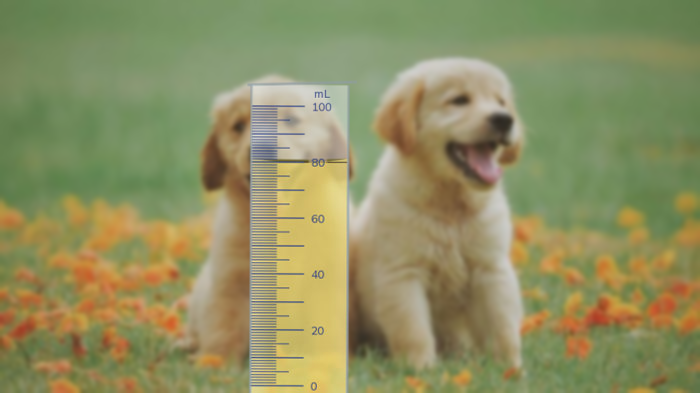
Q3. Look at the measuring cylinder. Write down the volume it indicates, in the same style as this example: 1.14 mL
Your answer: 80 mL
